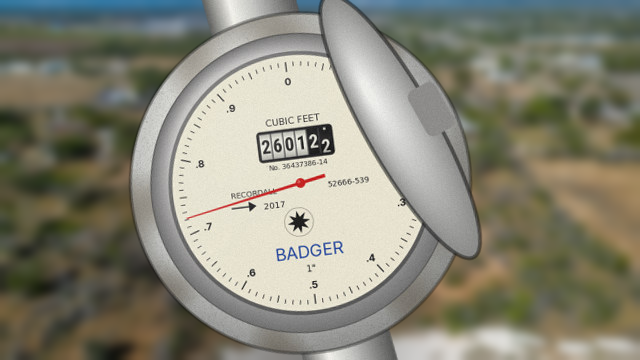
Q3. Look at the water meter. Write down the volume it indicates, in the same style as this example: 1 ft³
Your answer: 260121.72 ft³
